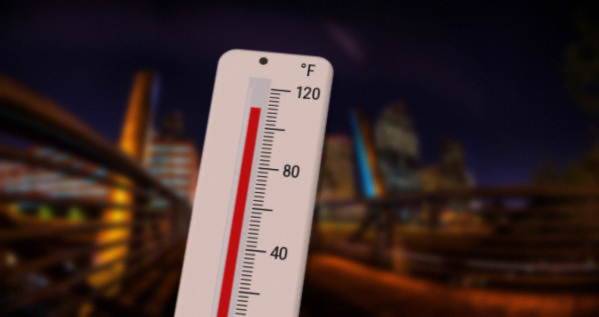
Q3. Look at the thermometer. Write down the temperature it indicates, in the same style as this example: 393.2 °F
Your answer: 110 °F
